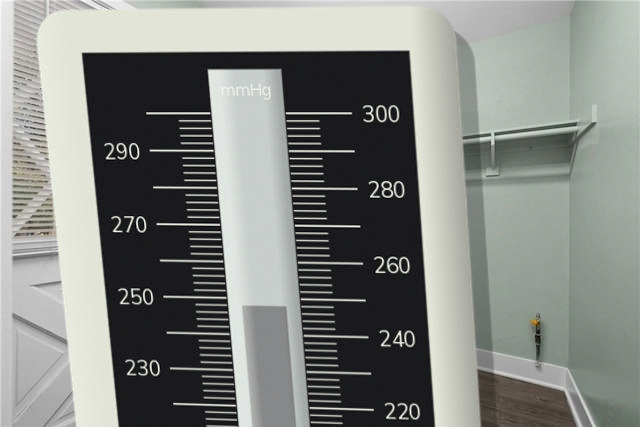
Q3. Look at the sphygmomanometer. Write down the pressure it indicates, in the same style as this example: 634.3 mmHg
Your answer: 248 mmHg
